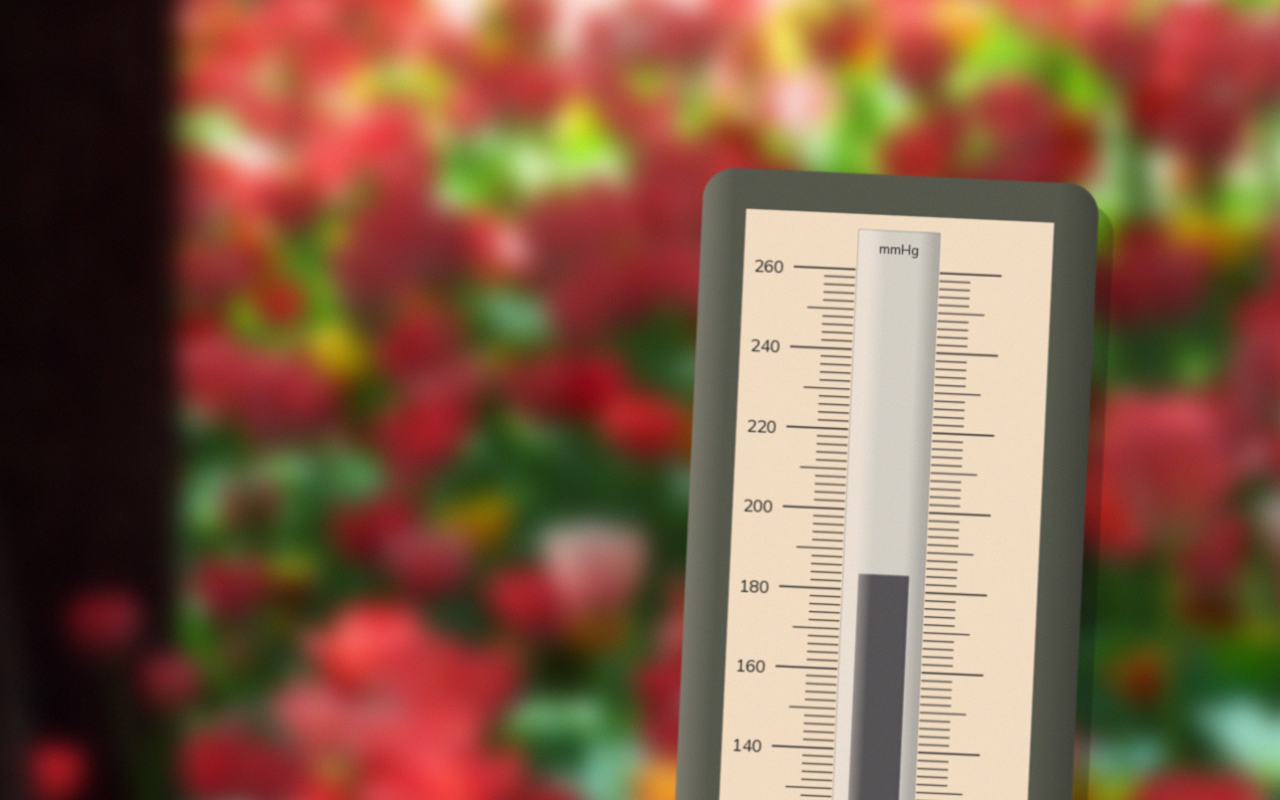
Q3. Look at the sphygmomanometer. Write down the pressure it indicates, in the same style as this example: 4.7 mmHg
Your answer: 184 mmHg
